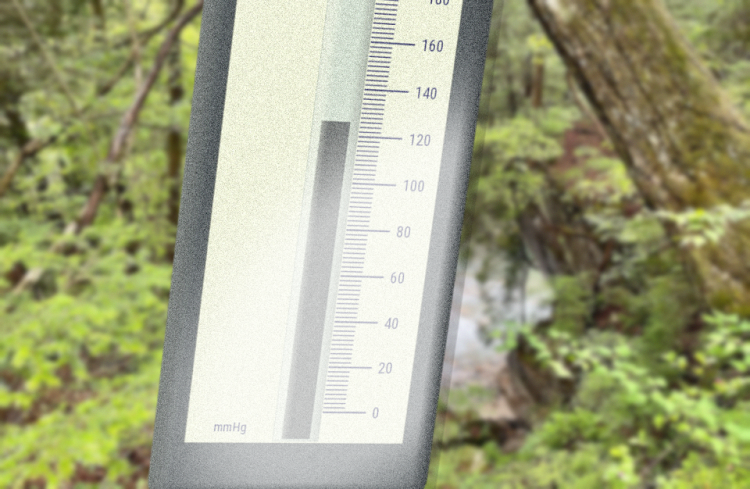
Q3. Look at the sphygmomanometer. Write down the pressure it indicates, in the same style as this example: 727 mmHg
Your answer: 126 mmHg
